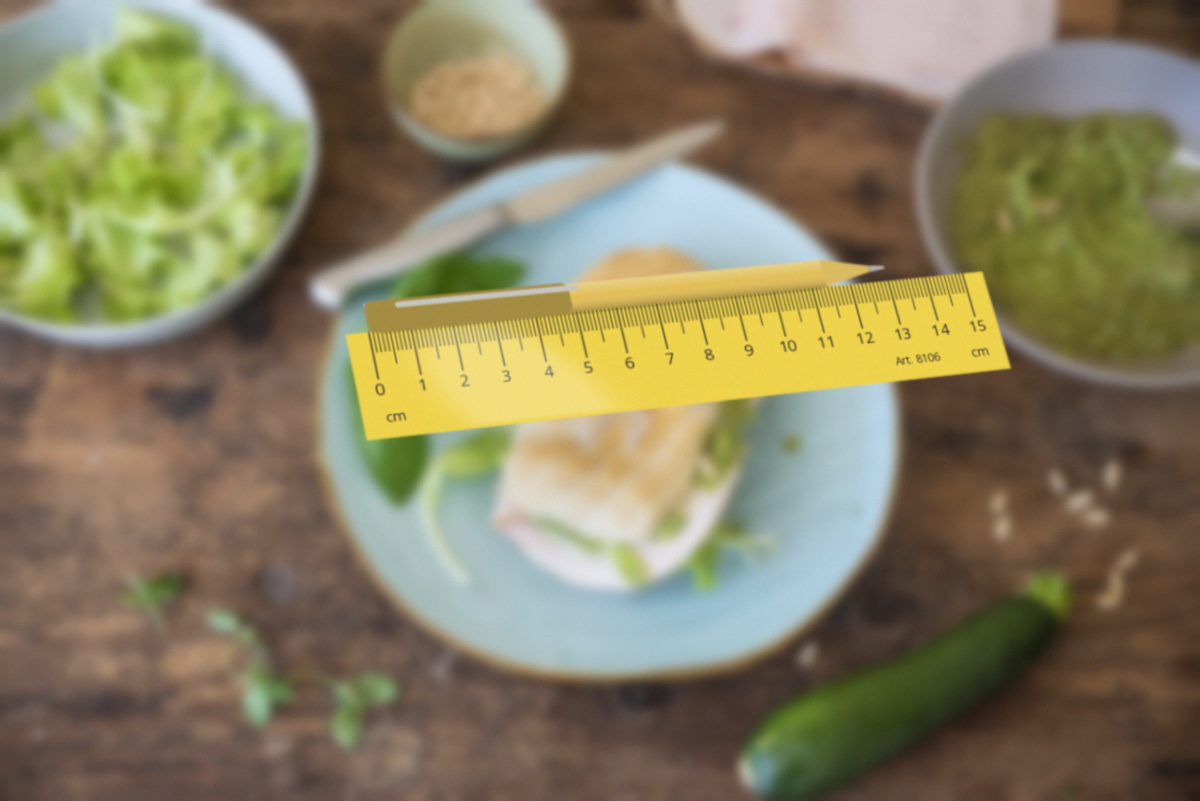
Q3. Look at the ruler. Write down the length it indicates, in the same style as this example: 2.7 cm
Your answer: 13 cm
